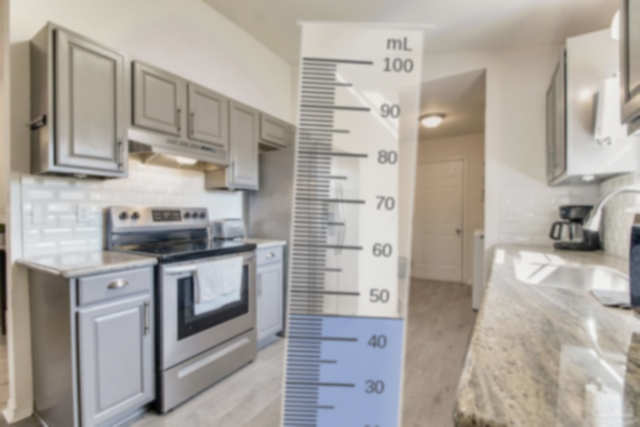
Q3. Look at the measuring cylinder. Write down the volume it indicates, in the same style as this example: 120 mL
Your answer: 45 mL
